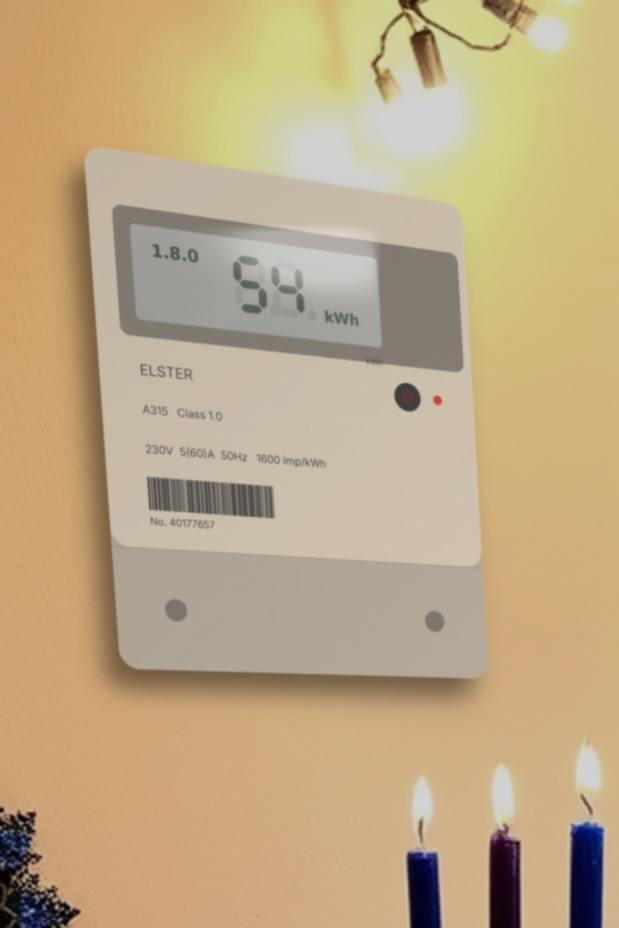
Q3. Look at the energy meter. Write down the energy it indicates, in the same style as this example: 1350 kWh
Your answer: 54 kWh
